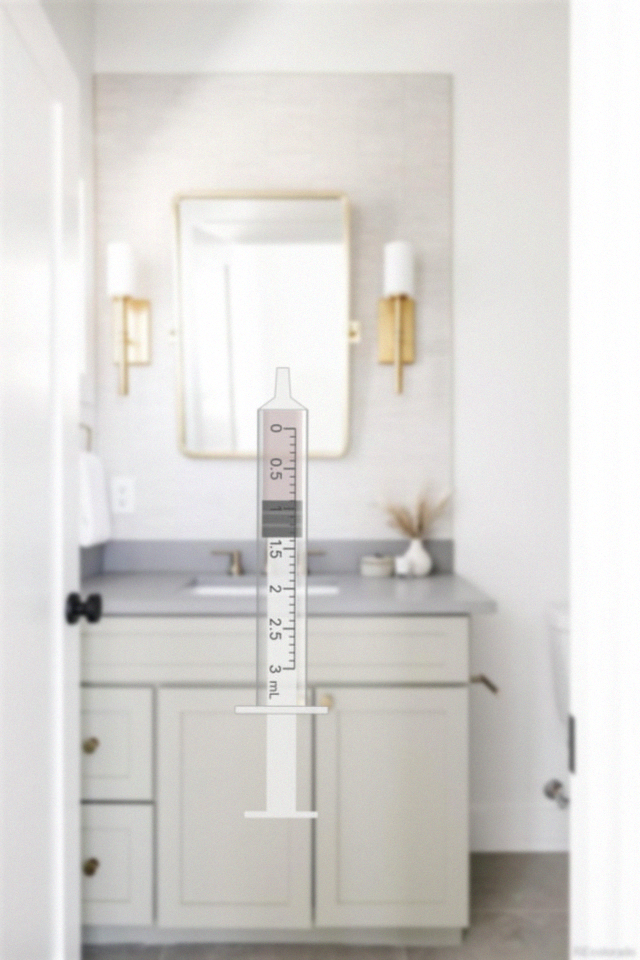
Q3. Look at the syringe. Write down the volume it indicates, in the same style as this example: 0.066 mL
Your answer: 0.9 mL
